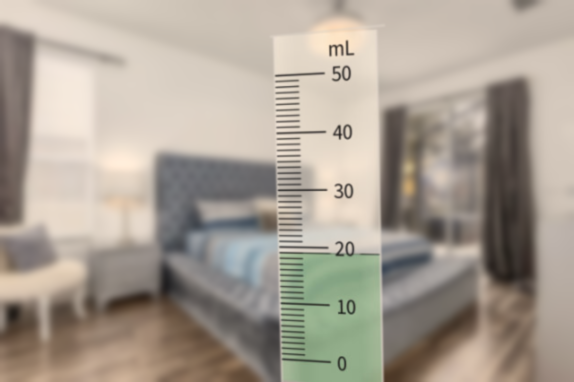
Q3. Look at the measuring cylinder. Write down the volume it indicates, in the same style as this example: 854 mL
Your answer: 19 mL
